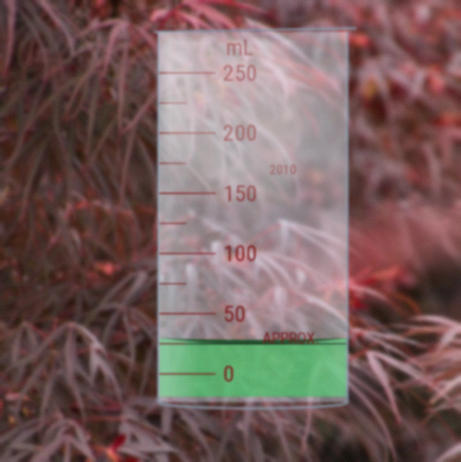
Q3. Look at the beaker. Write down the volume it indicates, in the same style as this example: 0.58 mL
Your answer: 25 mL
